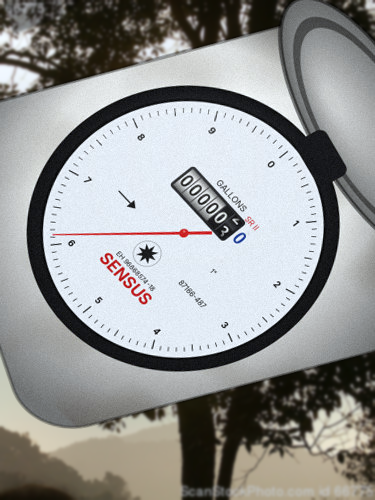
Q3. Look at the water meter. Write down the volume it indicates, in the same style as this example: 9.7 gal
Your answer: 26.1 gal
